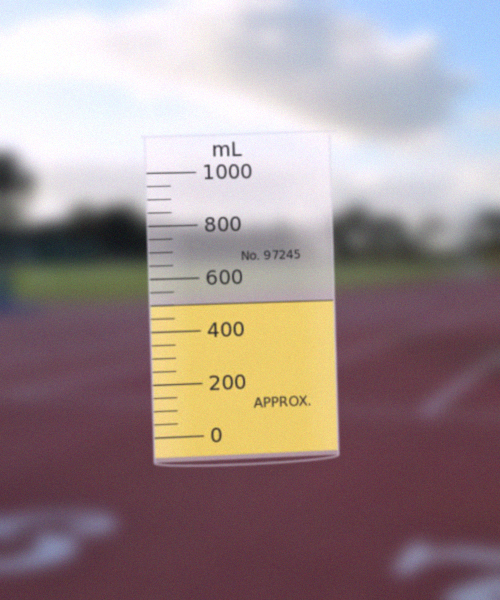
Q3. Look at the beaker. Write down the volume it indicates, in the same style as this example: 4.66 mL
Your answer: 500 mL
